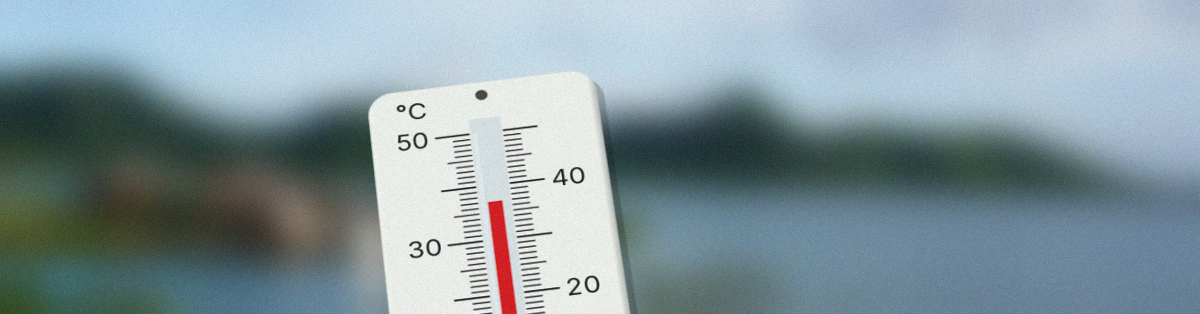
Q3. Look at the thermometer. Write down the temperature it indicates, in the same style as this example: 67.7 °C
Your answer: 37 °C
